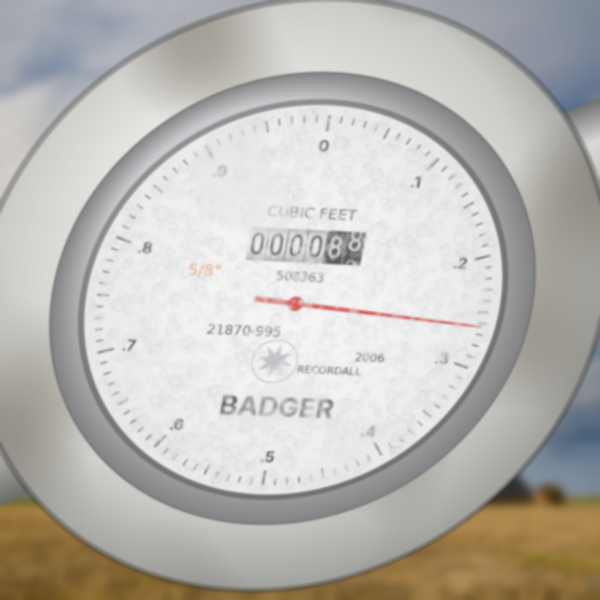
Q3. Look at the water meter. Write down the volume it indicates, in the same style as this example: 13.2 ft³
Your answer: 88.26 ft³
